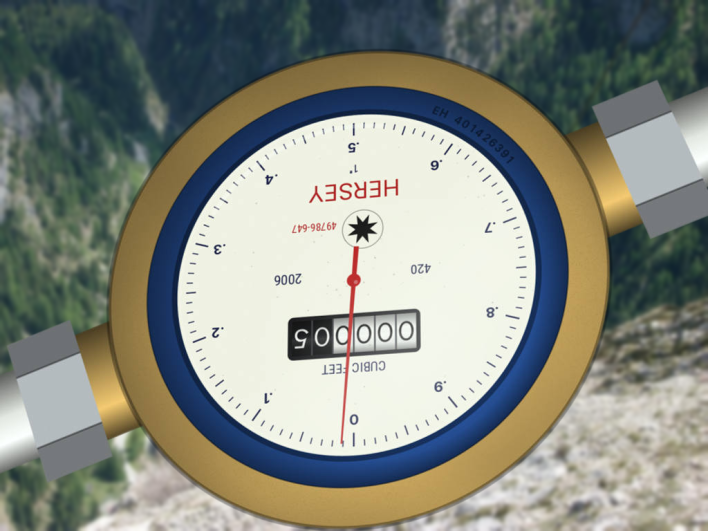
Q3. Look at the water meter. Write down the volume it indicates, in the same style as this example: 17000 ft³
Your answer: 5.01 ft³
